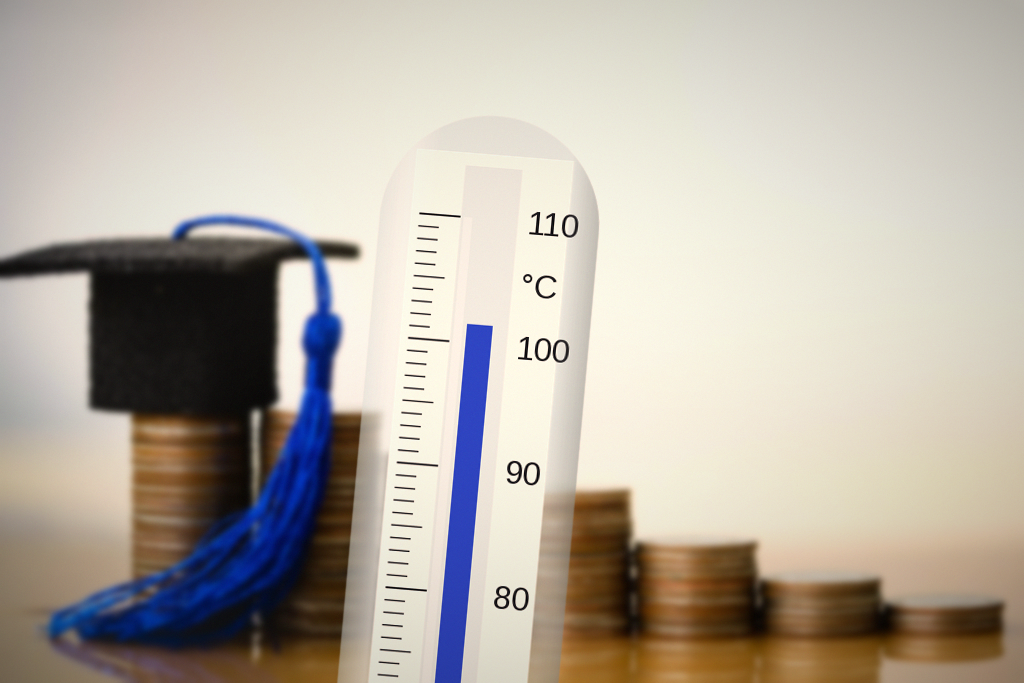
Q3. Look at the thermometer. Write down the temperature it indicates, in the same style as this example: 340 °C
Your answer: 101.5 °C
